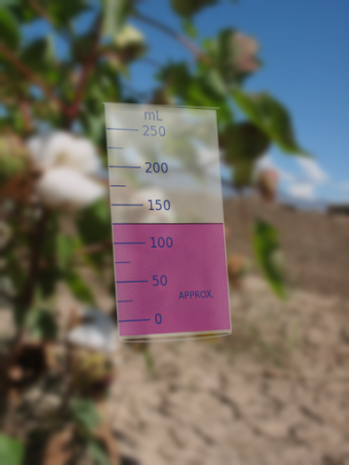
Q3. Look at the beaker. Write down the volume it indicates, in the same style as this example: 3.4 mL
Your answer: 125 mL
